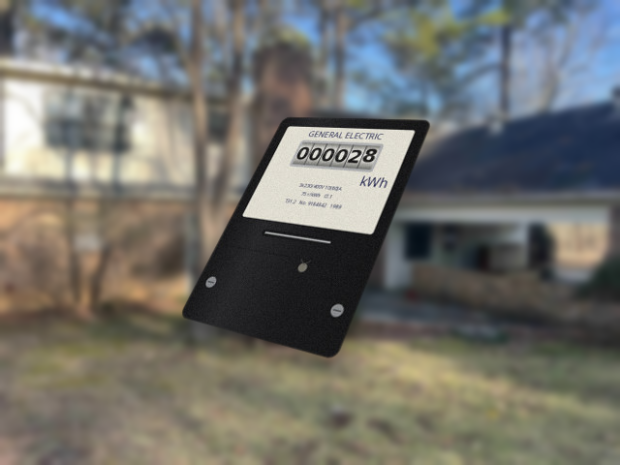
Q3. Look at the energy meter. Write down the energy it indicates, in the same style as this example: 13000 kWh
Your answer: 28 kWh
